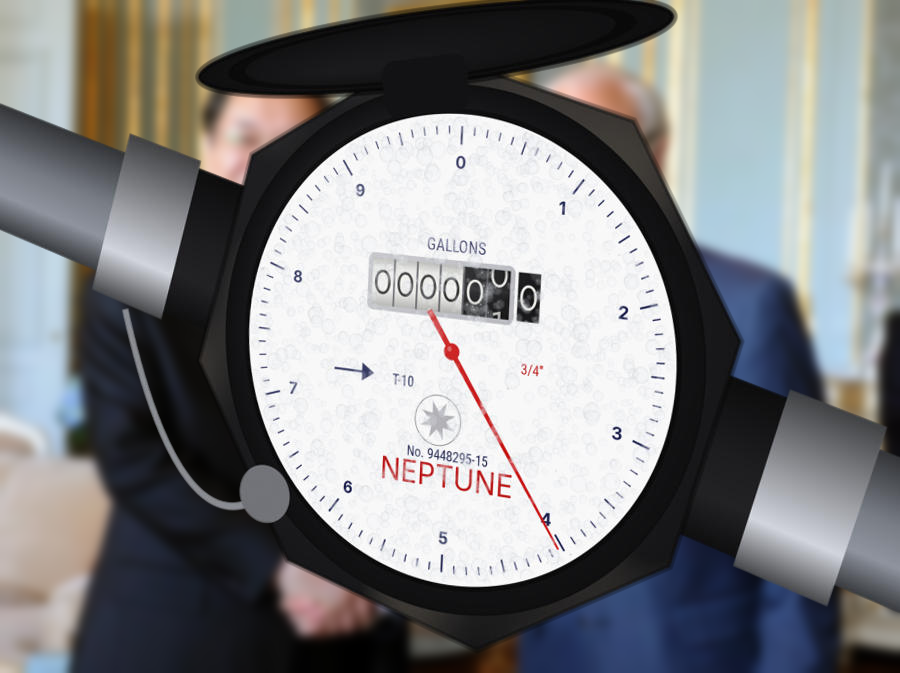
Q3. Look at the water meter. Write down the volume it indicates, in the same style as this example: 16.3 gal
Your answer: 4.0 gal
